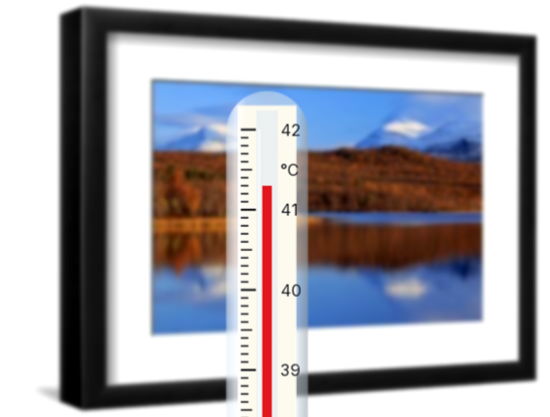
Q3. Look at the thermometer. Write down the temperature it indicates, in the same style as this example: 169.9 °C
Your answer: 41.3 °C
